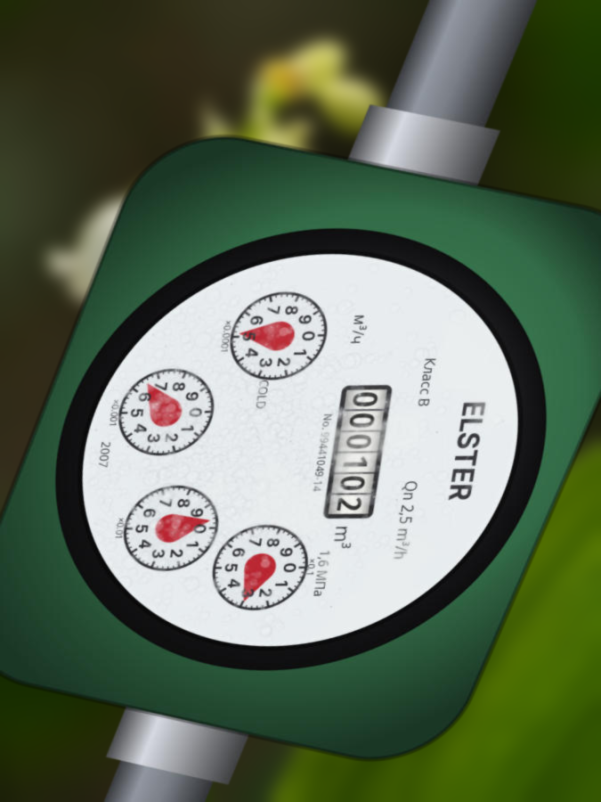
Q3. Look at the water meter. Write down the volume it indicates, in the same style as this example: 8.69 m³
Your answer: 102.2965 m³
